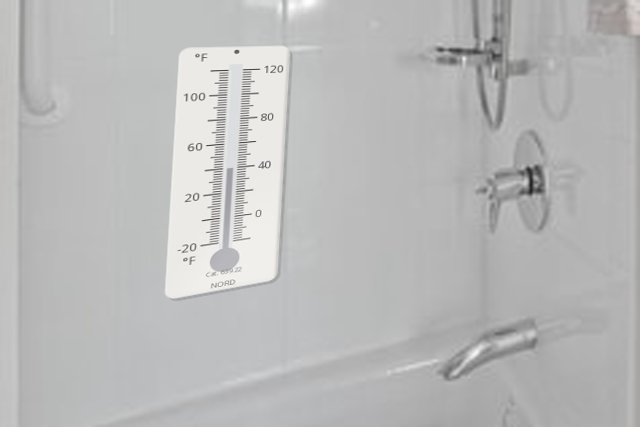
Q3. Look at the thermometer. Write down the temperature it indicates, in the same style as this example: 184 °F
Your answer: 40 °F
